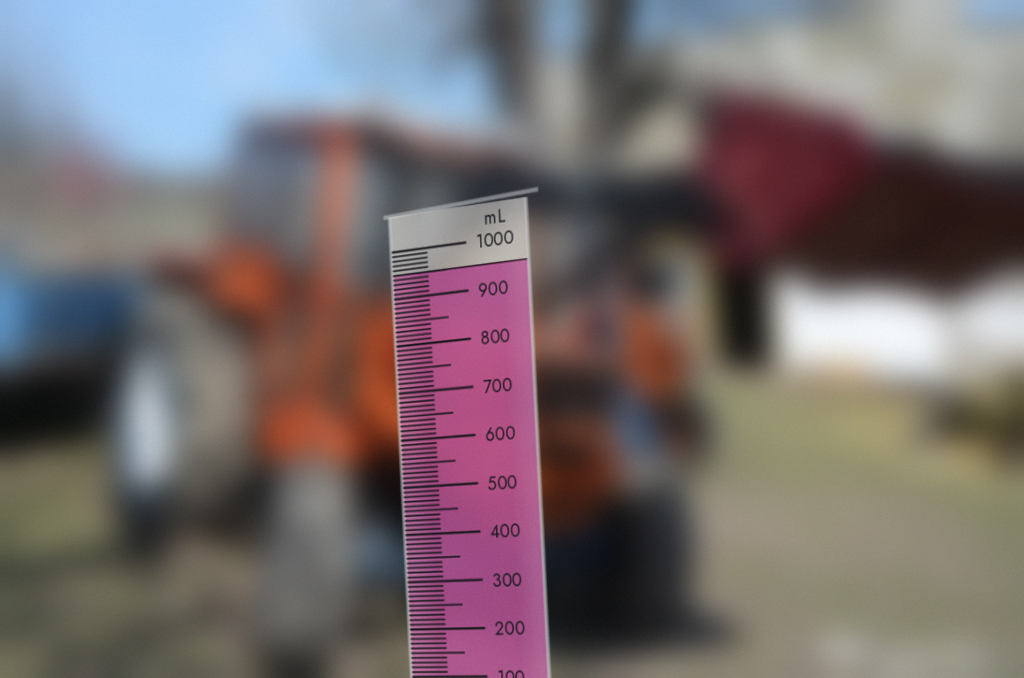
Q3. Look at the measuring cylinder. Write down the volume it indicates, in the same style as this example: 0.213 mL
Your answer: 950 mL
